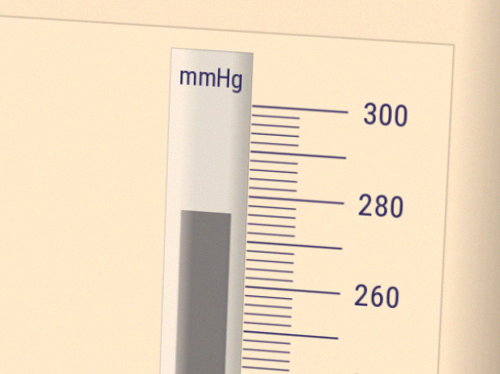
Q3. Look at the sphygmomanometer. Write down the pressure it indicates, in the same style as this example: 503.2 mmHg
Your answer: 276 mmHg
